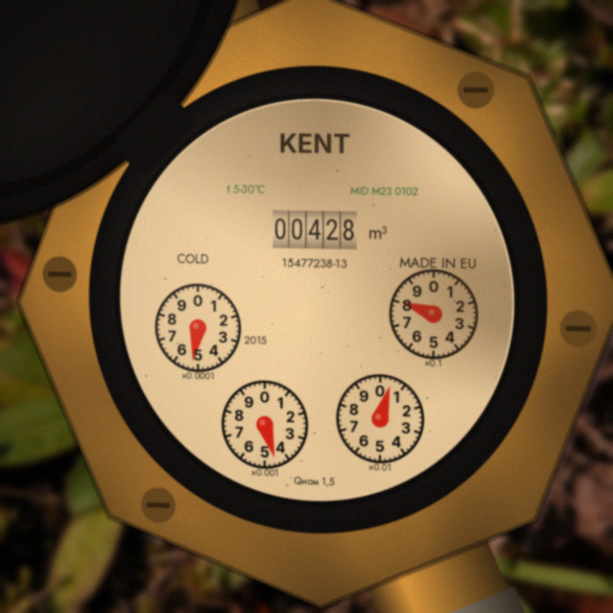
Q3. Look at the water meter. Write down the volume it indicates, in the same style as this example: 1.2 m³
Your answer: 428.8045 m³
